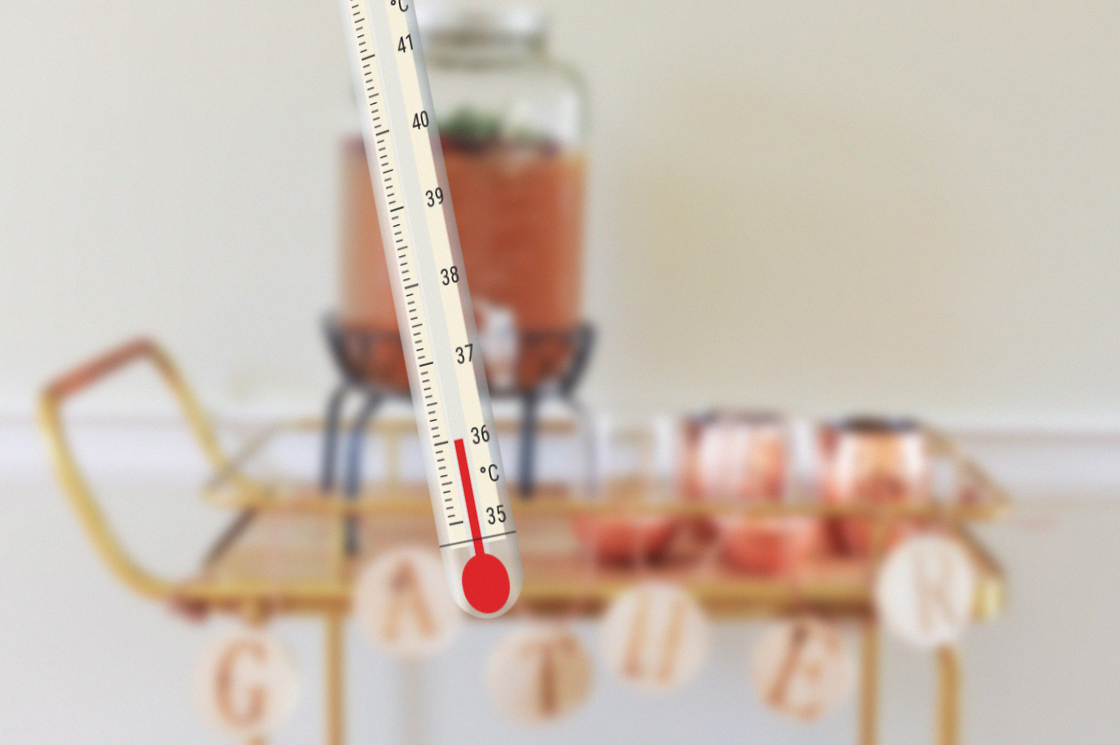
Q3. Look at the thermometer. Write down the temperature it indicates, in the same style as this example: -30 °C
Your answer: 36 °C
